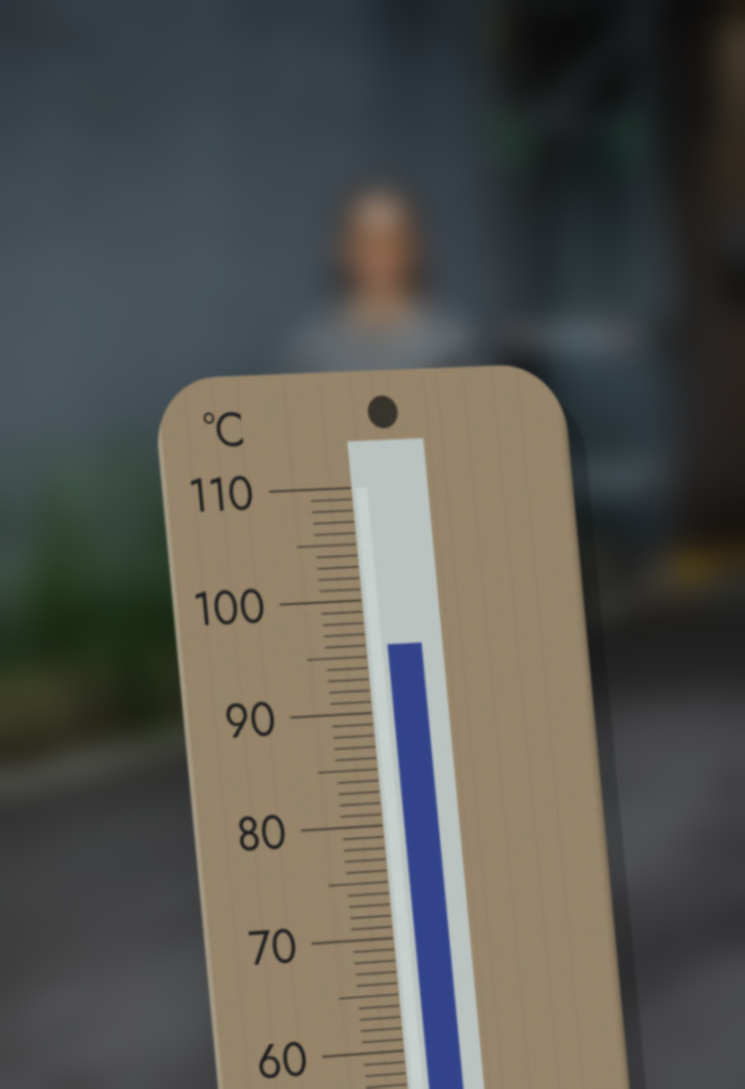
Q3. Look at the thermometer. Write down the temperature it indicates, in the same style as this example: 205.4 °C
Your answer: 96 °C
